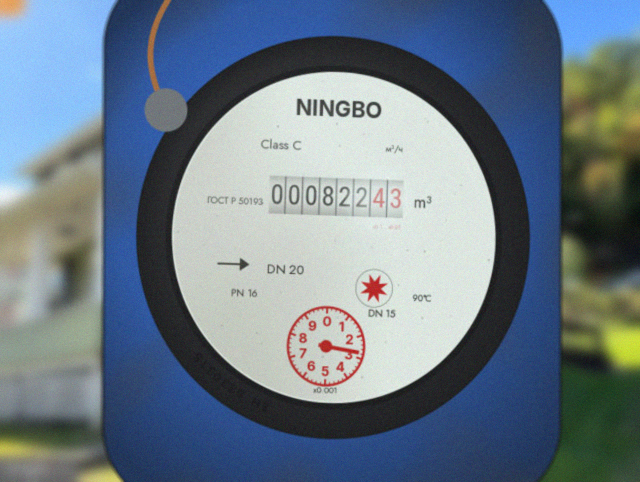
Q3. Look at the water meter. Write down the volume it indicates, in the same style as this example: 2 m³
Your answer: 822.432 m³
